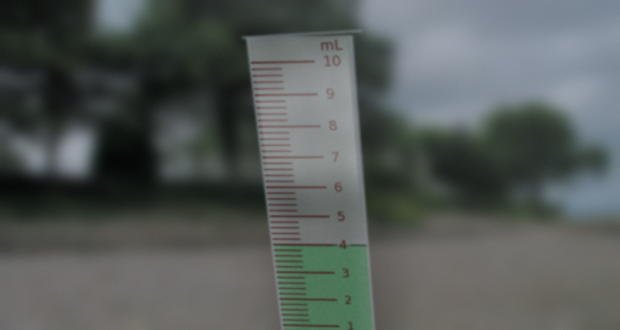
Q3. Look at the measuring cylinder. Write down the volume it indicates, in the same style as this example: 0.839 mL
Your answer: 4 mL
